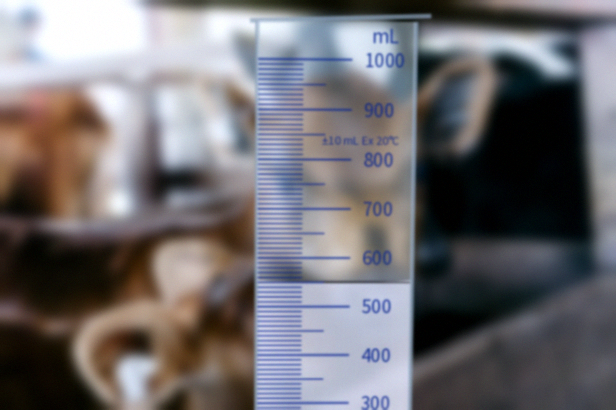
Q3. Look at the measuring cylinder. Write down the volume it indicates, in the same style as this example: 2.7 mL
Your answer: 550 mL
